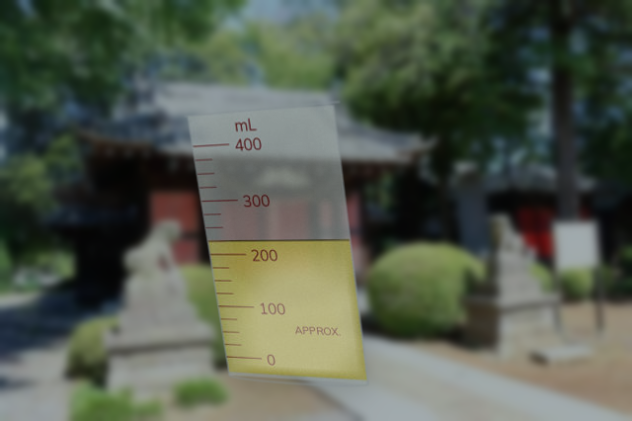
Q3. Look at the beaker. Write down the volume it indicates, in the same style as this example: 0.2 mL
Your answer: 225 mL
